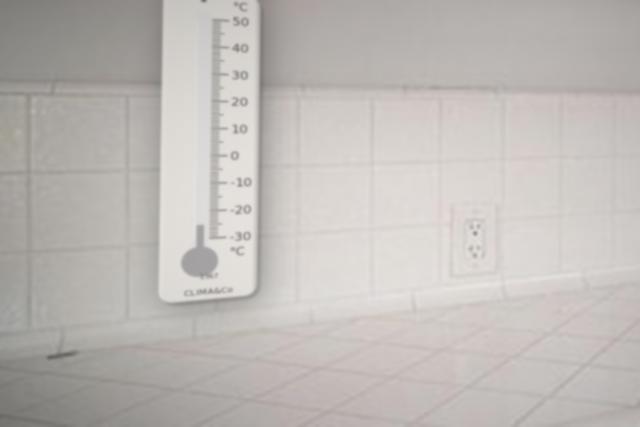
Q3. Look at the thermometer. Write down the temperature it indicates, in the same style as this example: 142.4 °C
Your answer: -25 °C
